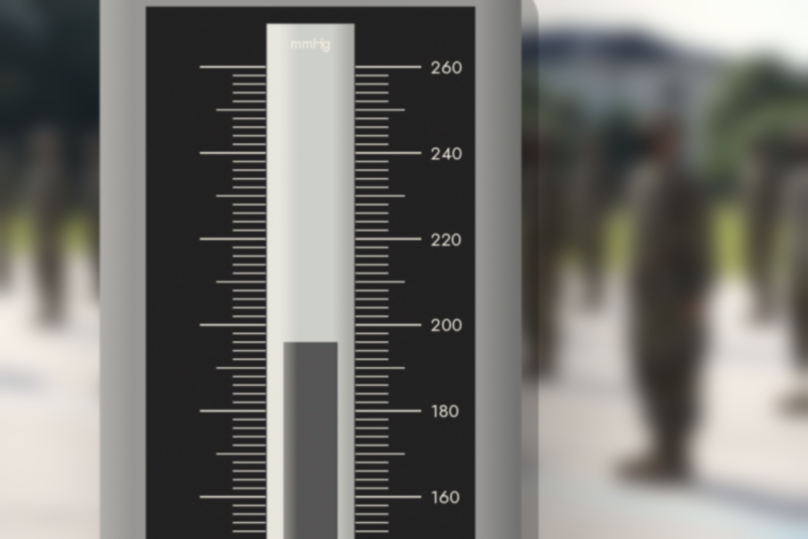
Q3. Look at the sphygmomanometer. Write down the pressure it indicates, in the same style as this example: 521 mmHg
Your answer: 196 mmHg
